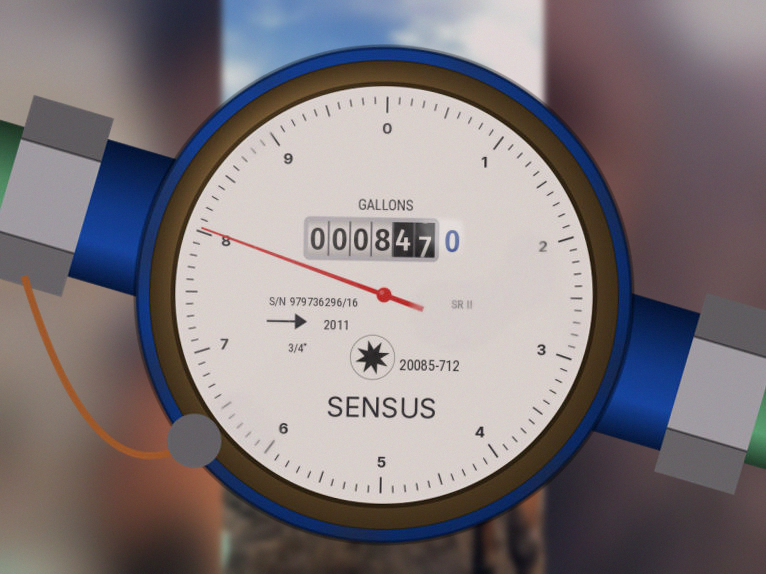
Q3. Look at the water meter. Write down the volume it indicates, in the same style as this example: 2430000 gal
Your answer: 8468.0 gal
